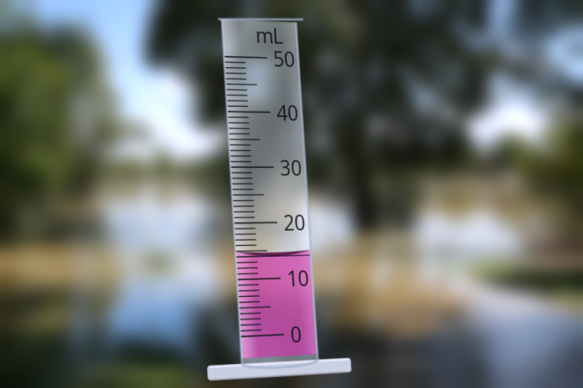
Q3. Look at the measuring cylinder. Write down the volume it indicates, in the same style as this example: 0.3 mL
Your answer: 14 mL
